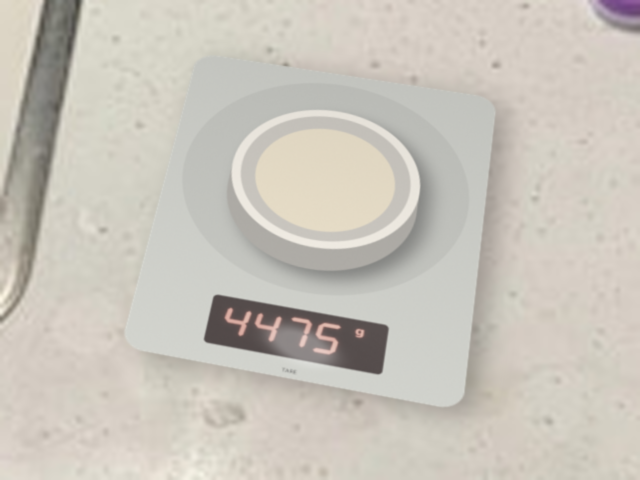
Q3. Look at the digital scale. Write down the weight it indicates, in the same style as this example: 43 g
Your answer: 4475 g
